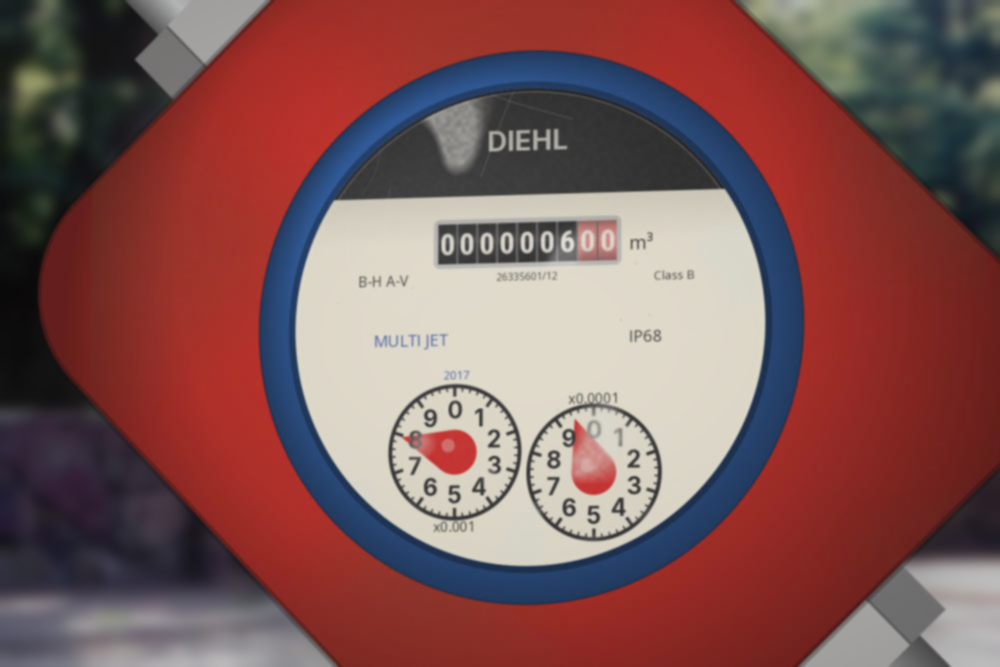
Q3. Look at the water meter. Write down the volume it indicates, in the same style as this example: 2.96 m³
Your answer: 6.0079 m³
